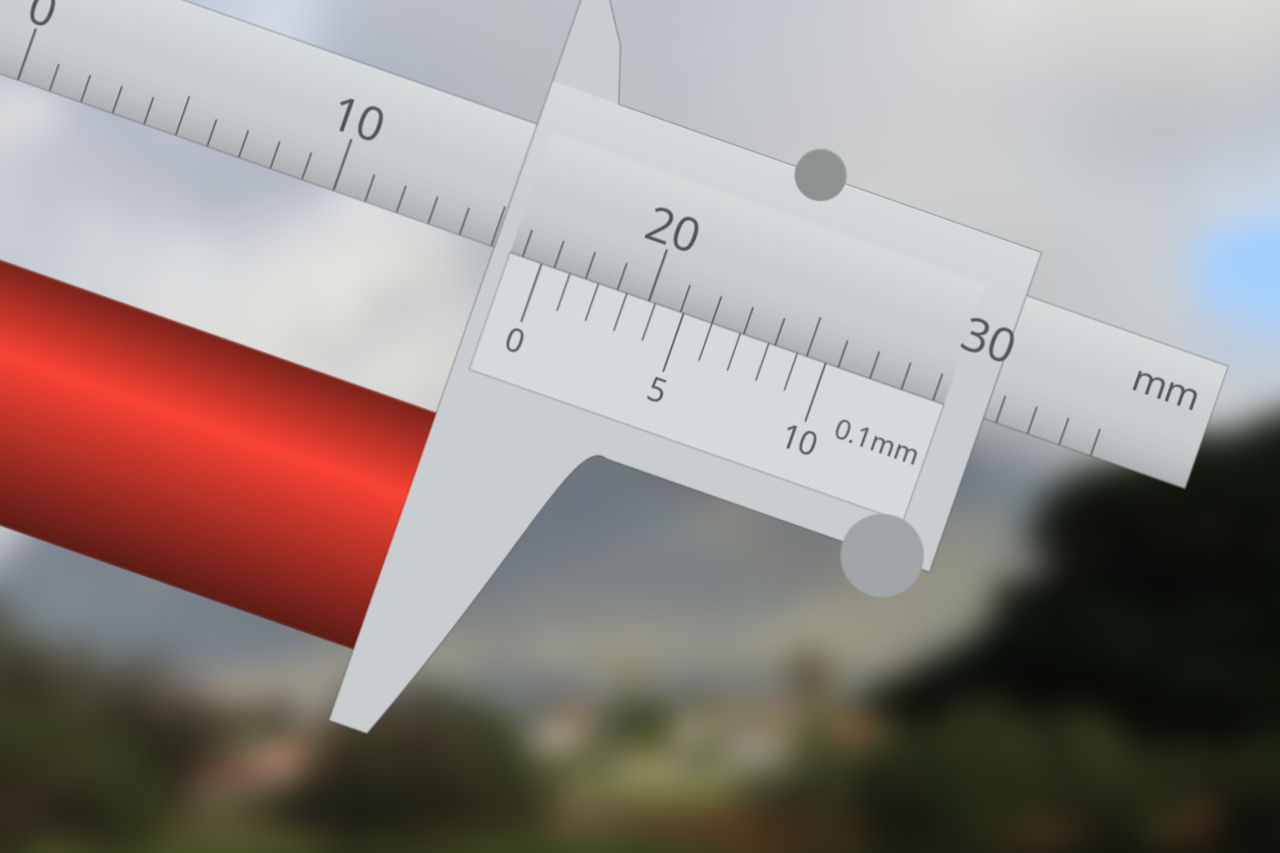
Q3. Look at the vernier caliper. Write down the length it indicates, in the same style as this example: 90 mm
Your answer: 16.6 mm
